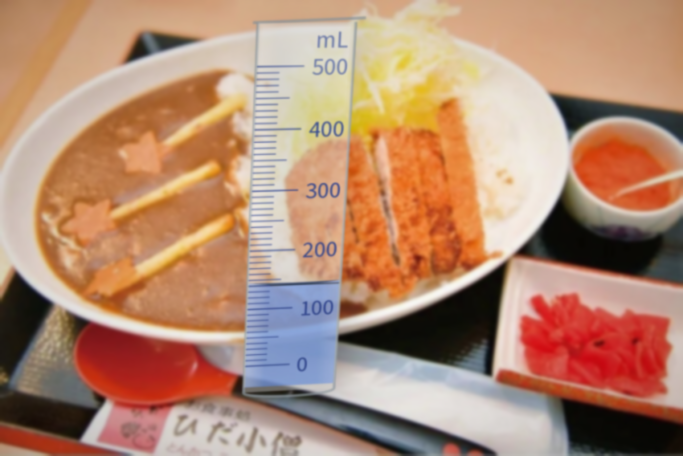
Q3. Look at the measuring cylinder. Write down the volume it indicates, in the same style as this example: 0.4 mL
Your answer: 140 mL
